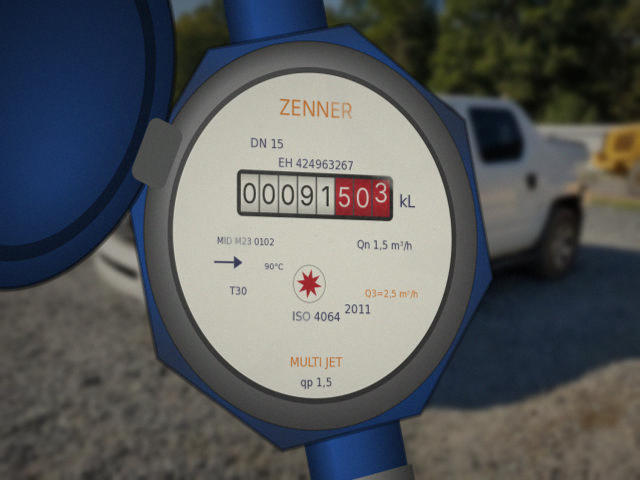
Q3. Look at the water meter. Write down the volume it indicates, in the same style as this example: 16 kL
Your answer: 91.503 kL
